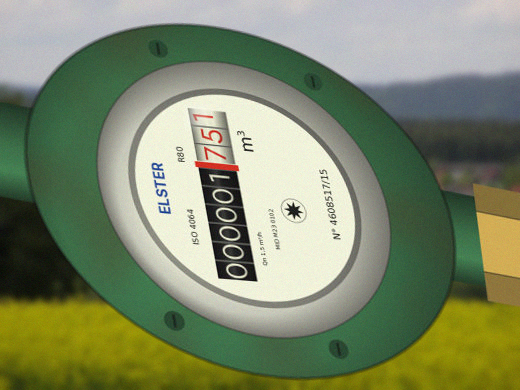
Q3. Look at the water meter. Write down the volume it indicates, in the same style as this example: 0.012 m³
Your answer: 1.751 m³
